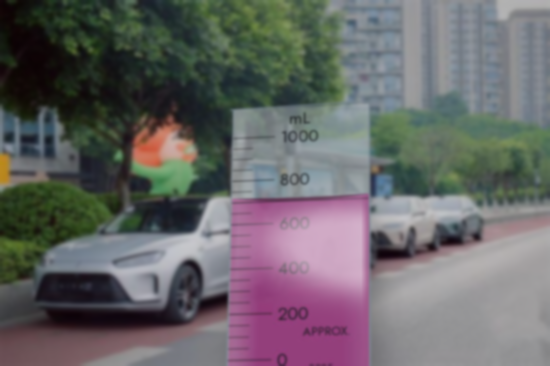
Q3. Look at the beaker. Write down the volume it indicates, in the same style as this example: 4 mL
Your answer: 700 mL
